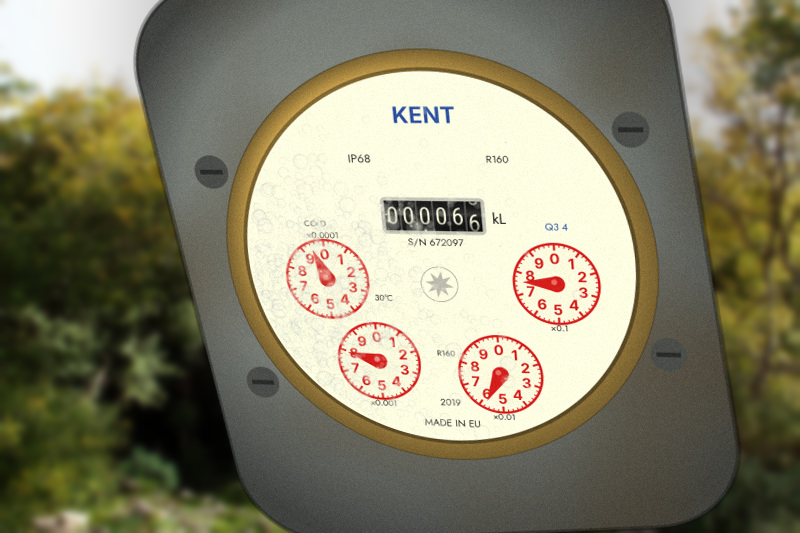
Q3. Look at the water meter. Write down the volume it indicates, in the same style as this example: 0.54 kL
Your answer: 65.7579 kL
